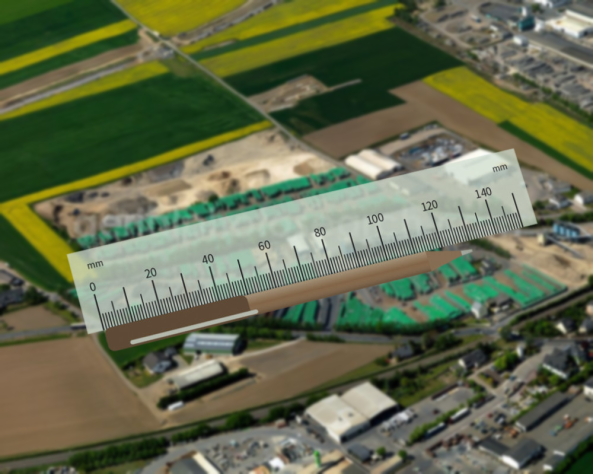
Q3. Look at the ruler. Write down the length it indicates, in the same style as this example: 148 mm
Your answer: 130 mm
